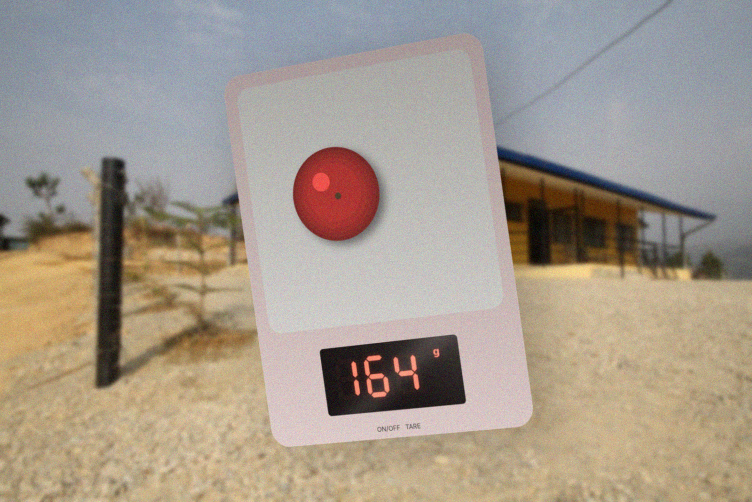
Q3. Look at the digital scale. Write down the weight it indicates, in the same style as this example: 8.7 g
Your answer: 164 g
